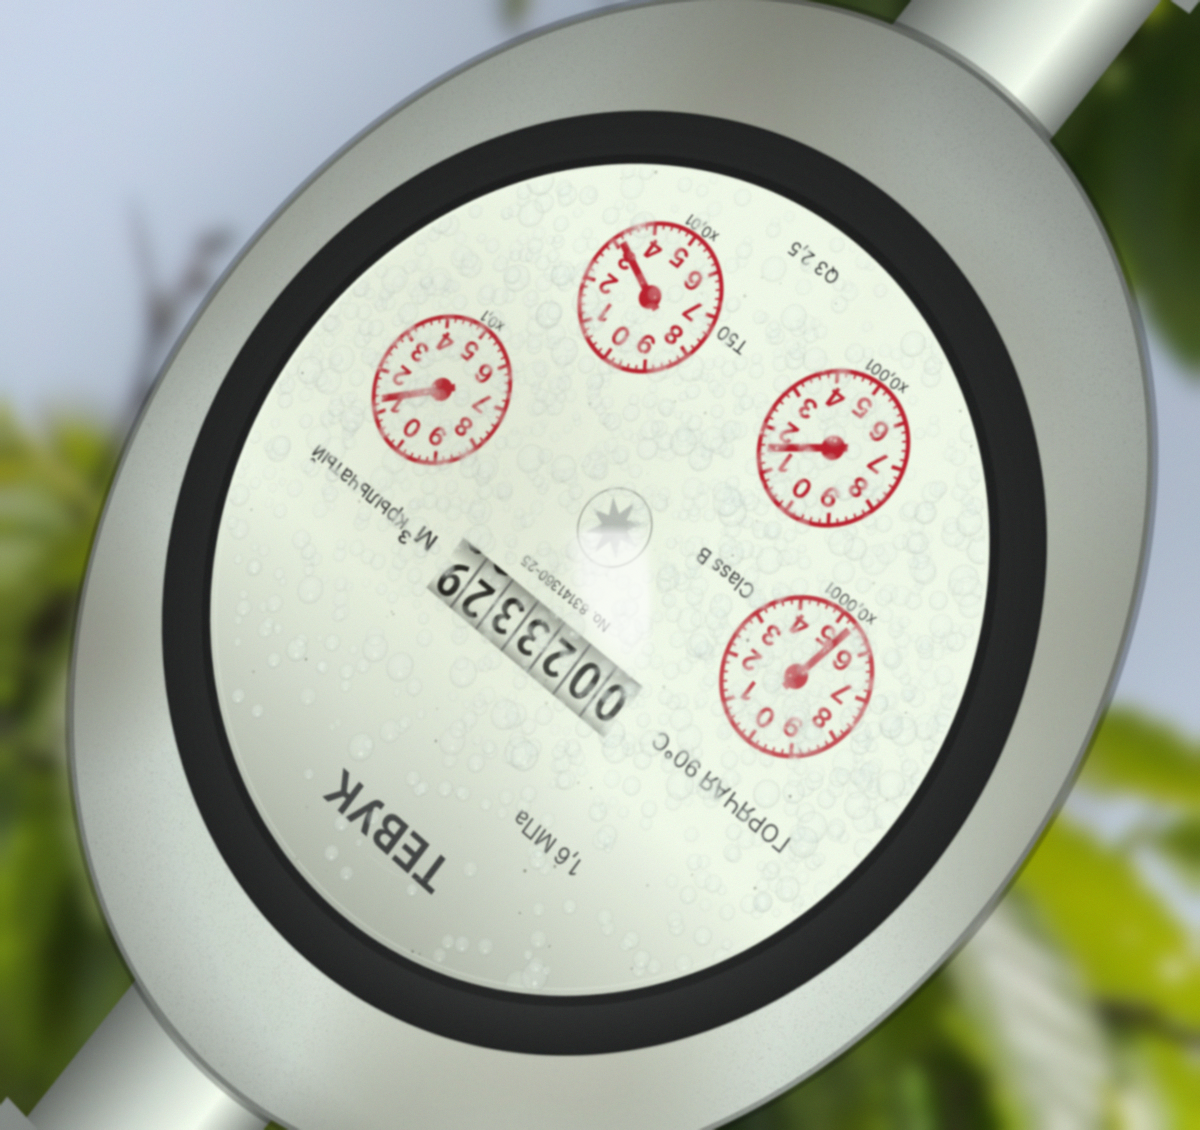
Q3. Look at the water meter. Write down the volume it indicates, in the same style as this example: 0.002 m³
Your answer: 23329.1315 m³
